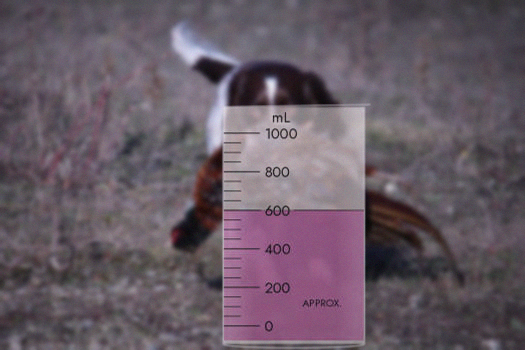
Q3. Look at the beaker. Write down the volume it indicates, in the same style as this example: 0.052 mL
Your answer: 600 mL
